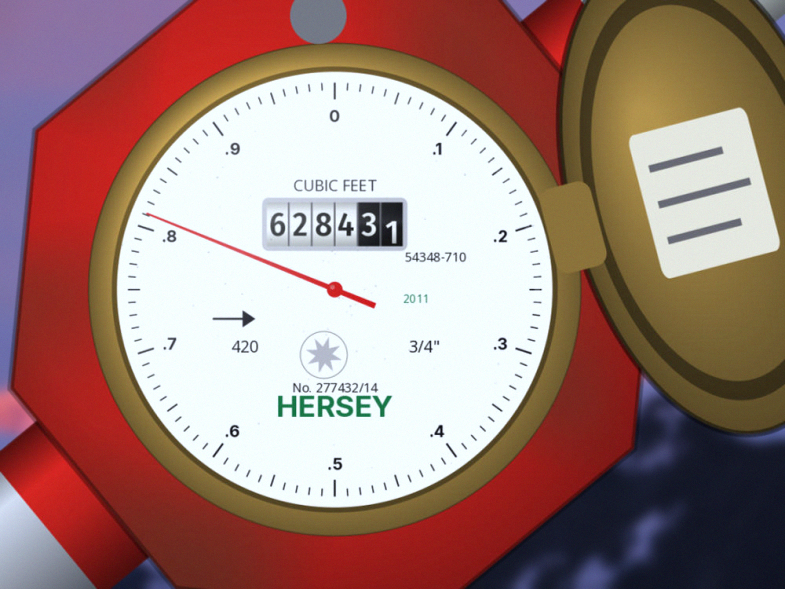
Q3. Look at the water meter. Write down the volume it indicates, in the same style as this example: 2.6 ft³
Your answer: 628430.81 ft³
